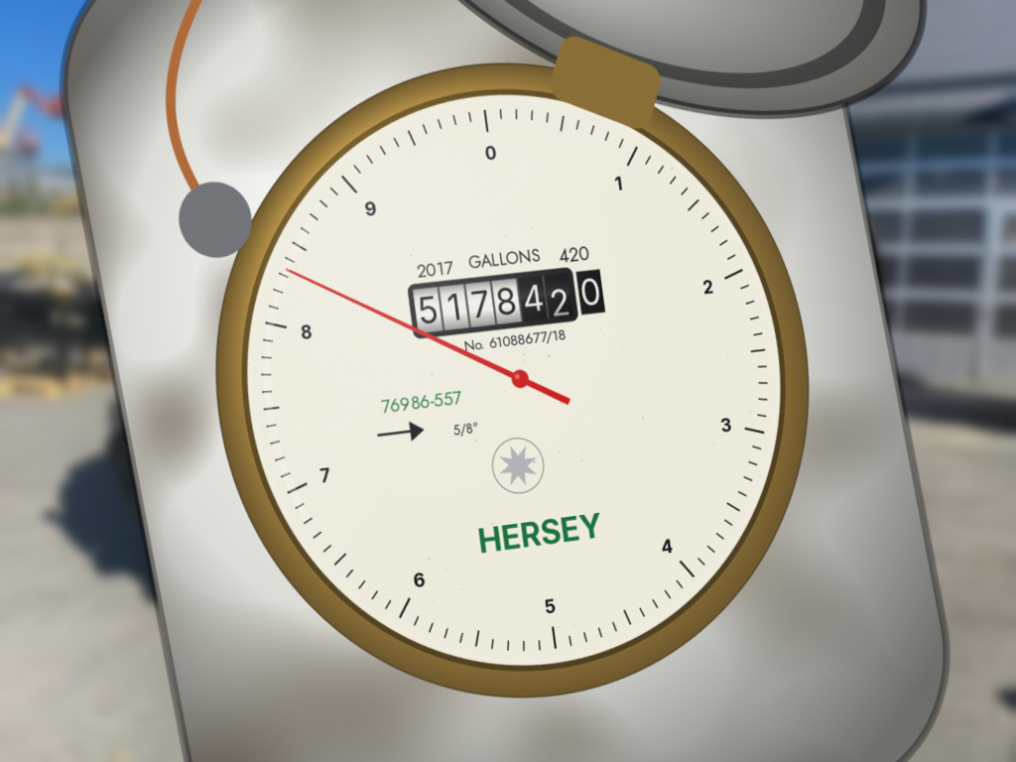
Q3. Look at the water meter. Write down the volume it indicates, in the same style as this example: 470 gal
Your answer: 5178418.3 gal
